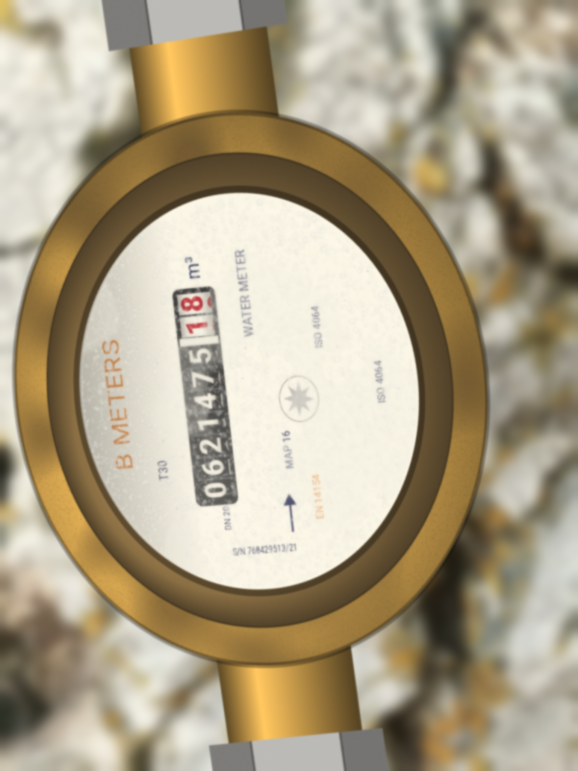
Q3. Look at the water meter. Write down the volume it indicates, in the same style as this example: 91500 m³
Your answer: 621475.18 m³
